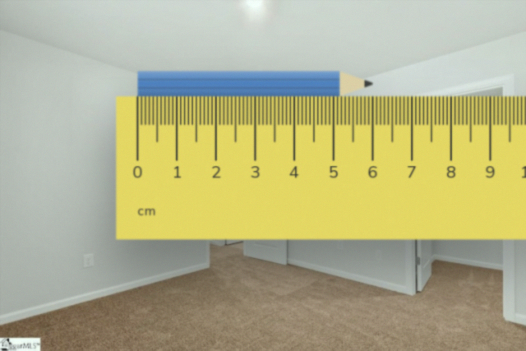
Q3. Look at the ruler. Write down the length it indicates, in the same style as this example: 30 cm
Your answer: 6 cm
